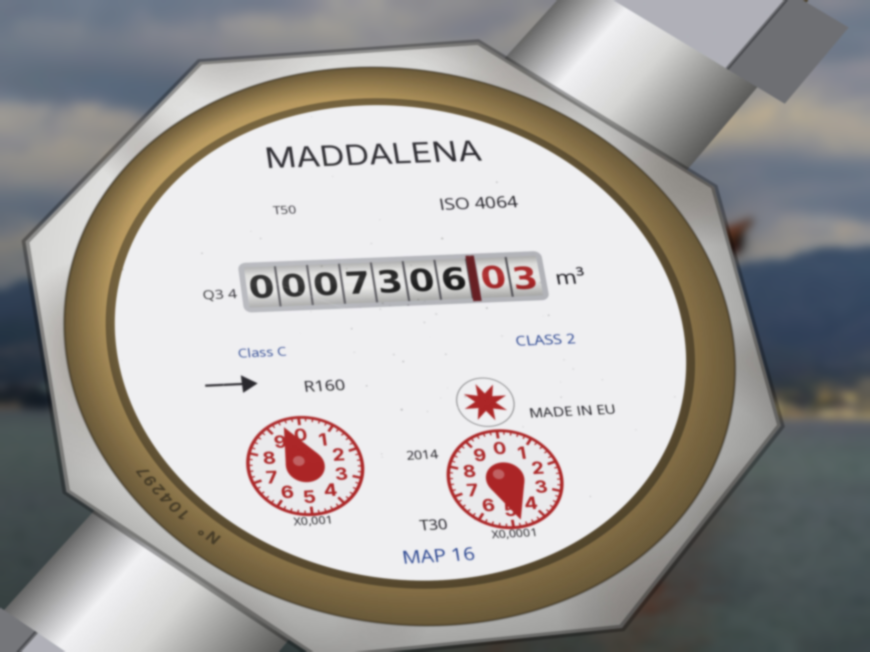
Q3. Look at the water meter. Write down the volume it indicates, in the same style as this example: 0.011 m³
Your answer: 7306.0294 m³
